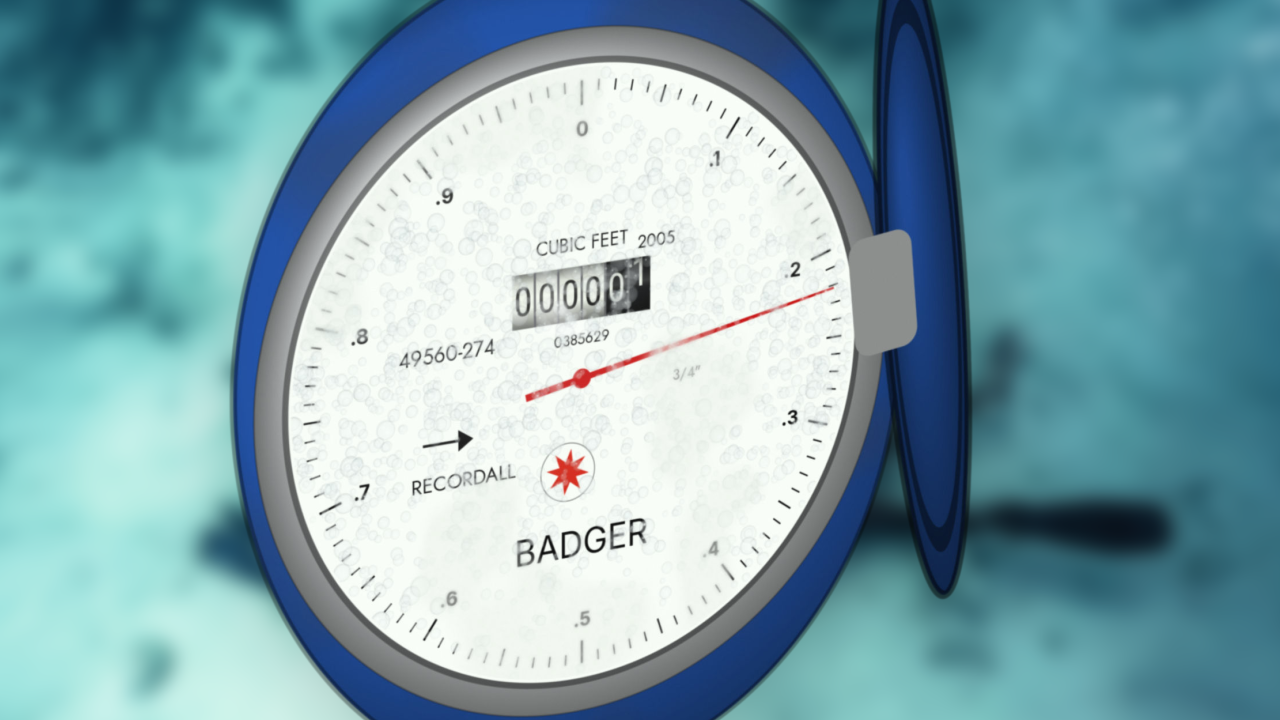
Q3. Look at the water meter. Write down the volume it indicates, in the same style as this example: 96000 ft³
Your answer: 1.22 ft³
